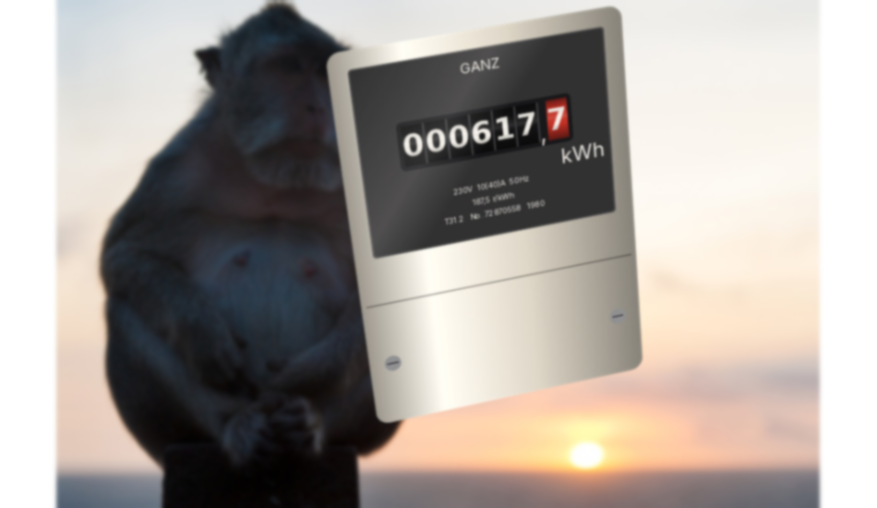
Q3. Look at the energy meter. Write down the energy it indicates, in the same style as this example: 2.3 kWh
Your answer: 617.7 kWh
